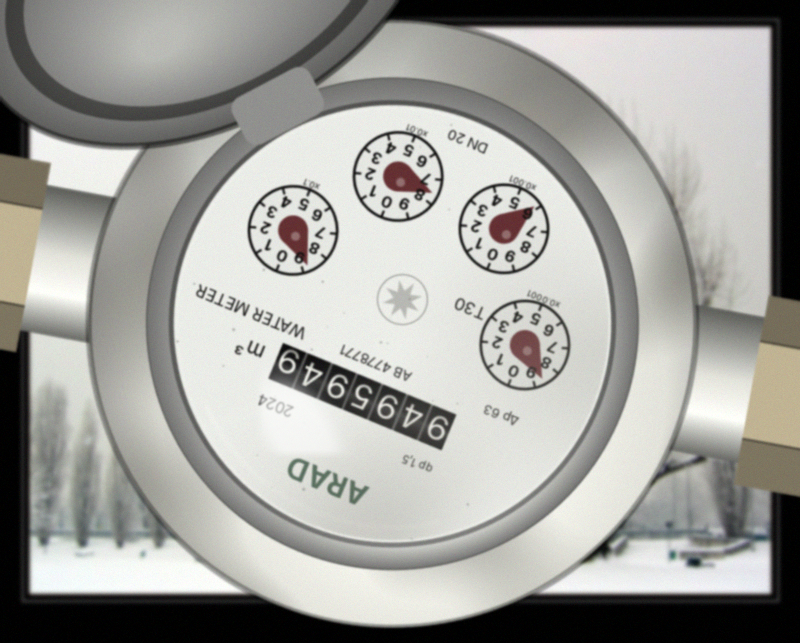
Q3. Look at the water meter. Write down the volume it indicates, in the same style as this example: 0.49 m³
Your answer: 9495948.8758 m³
